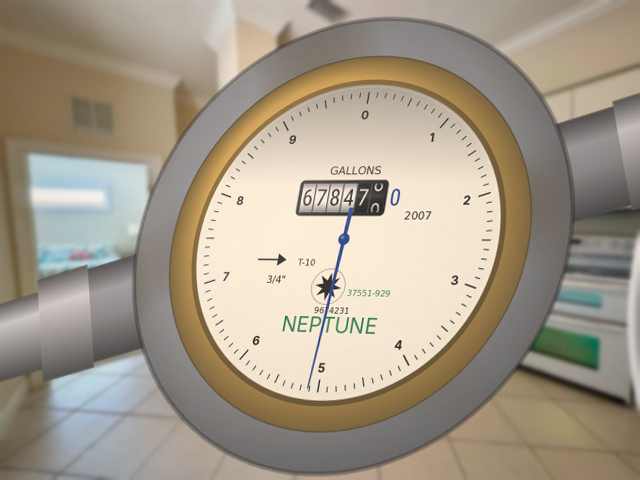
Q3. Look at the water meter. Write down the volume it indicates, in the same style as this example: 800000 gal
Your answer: 6784785.1 gal
